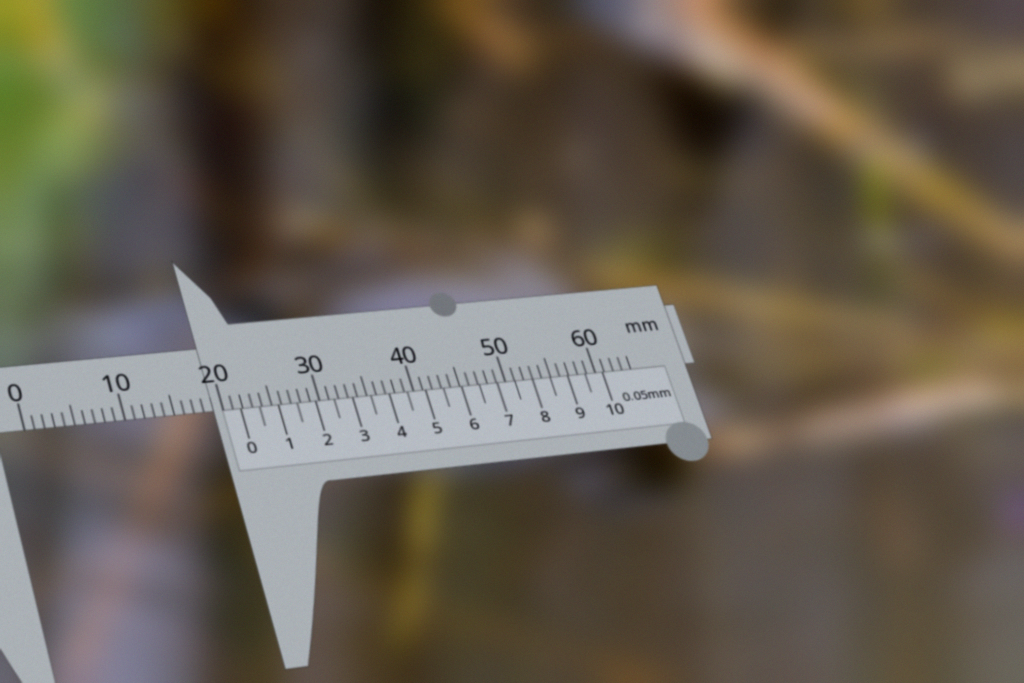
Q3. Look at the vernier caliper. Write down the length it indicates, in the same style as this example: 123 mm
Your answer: 21.8 mm
